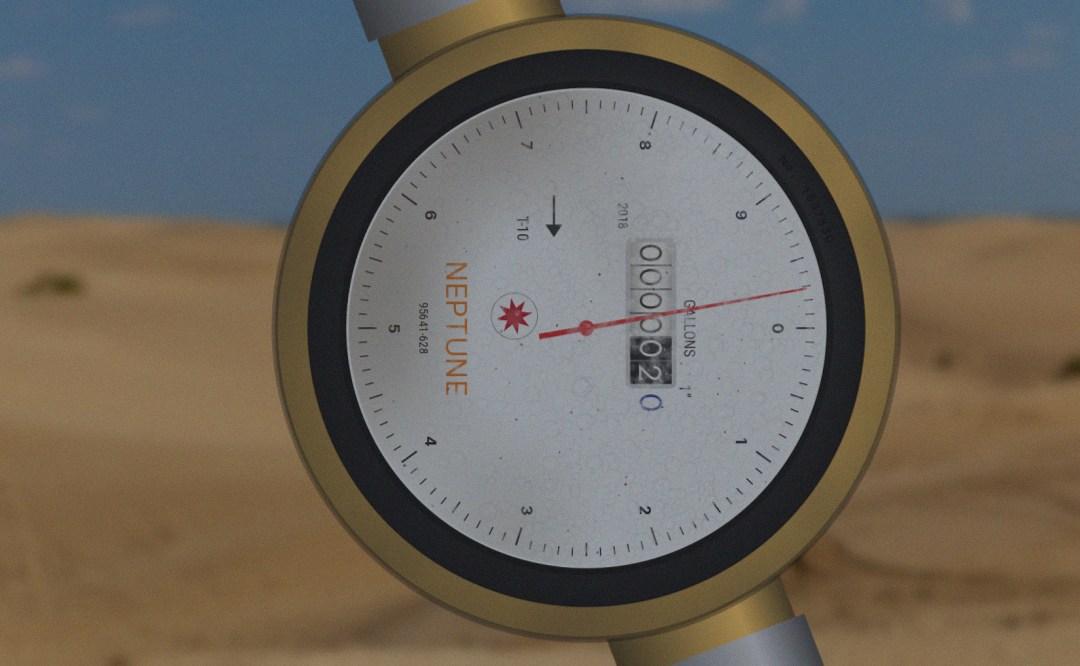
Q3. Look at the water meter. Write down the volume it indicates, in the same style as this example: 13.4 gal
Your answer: 19.7 gal
